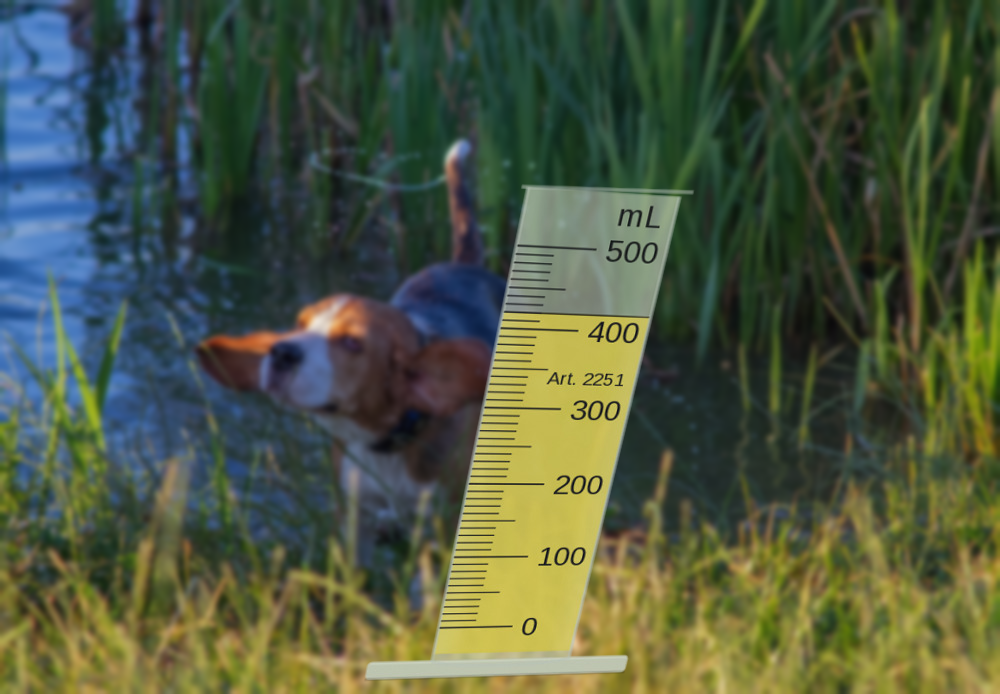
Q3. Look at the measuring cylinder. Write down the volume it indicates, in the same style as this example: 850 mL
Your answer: 420 mL
